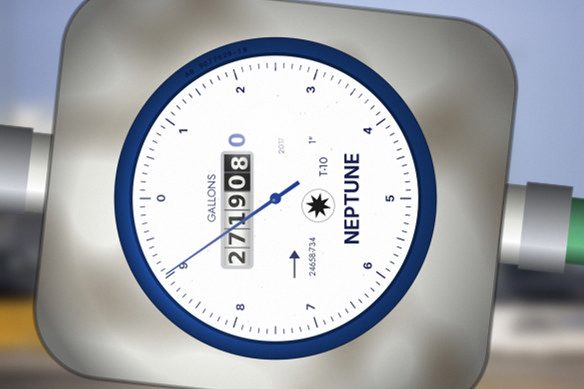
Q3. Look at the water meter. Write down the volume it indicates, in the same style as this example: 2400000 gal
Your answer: 2719079.0 gal
